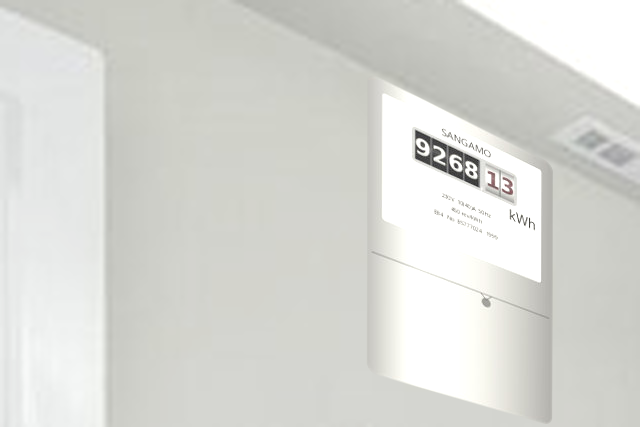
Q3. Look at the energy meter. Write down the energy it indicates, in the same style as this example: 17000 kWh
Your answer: 9268.13 kWh
